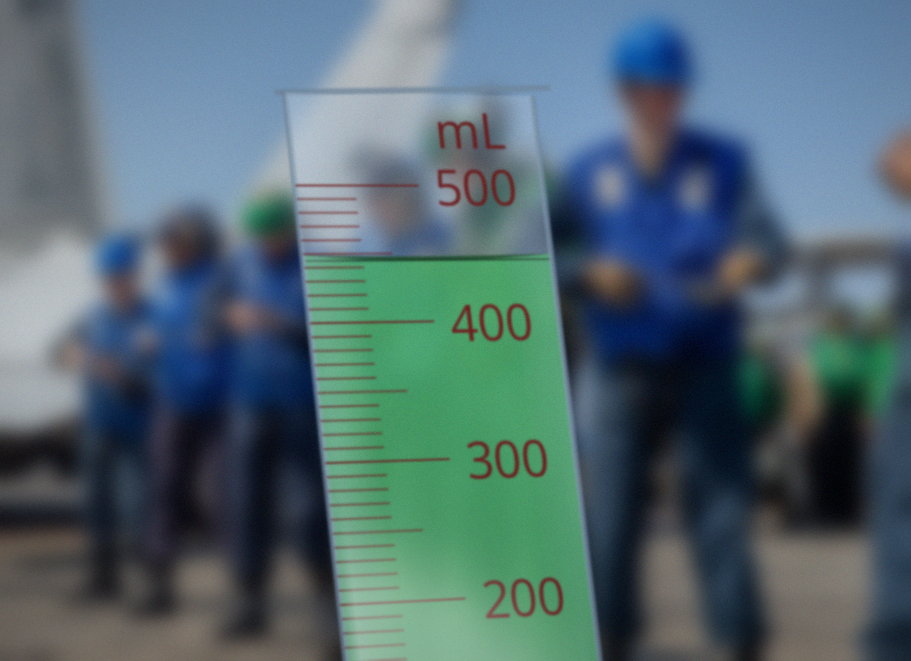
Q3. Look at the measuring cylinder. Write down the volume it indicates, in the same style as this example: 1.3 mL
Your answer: 445 mL
